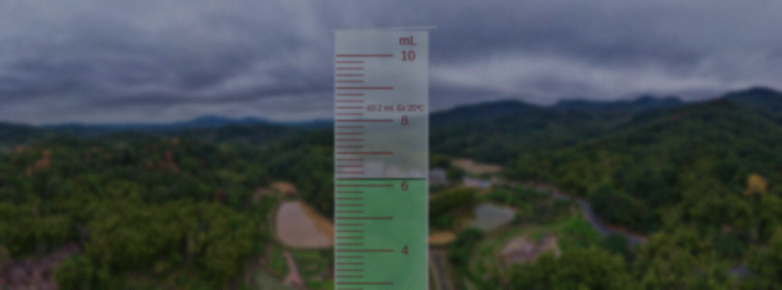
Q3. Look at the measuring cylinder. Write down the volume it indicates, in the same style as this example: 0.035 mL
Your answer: 6.2 mL
